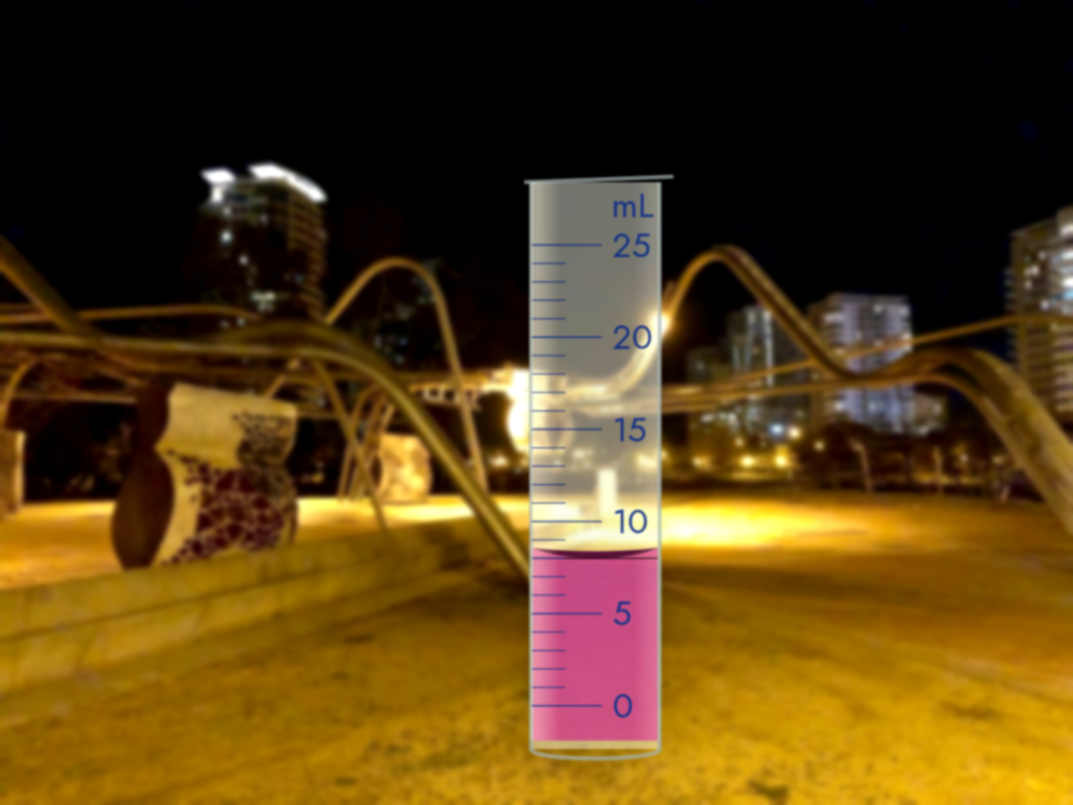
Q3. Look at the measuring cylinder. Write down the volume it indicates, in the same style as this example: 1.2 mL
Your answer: 8 mL
